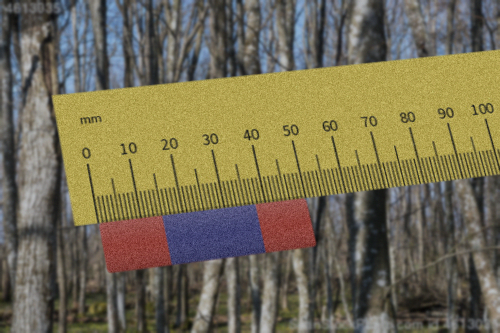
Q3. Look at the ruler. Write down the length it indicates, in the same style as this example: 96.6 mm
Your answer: 50 mm
